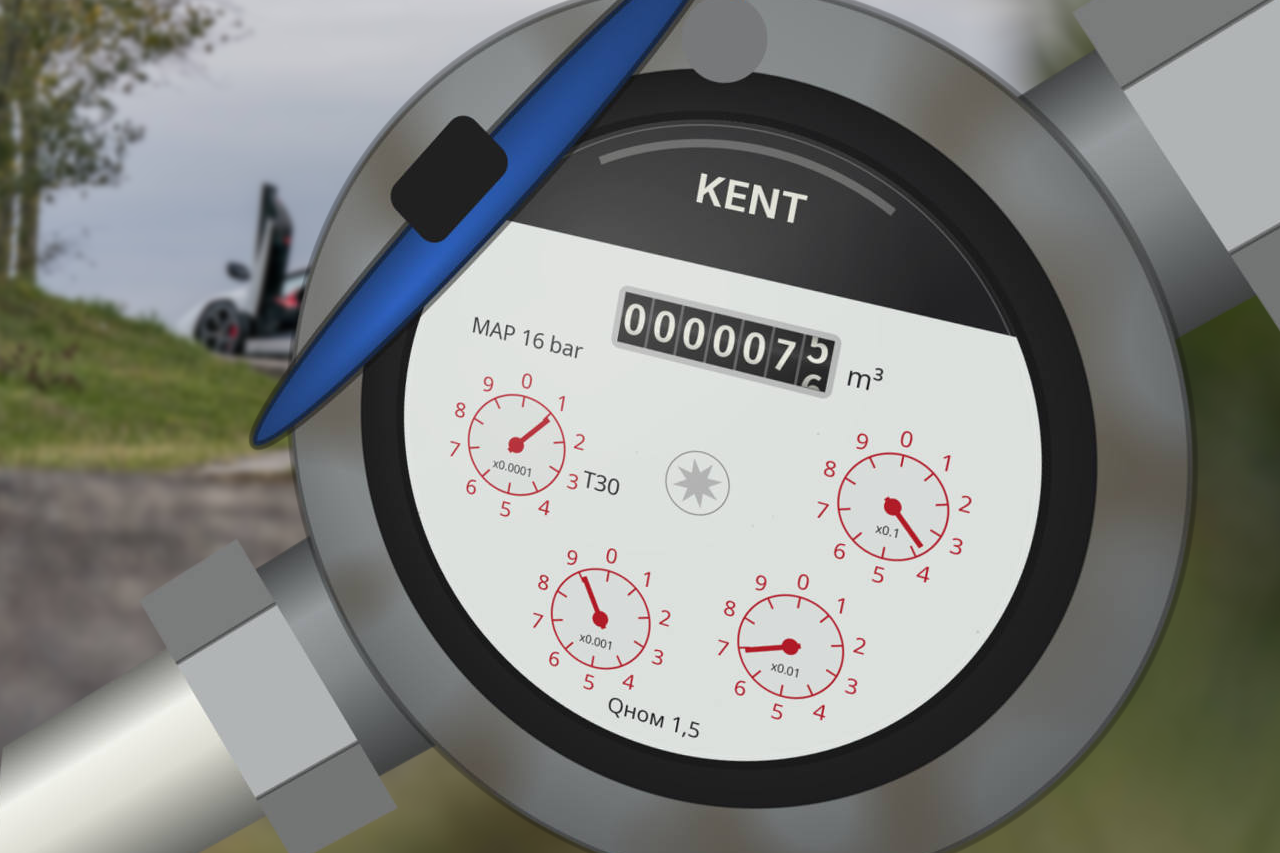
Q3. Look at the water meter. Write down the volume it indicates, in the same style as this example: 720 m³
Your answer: 75.3691 m³
